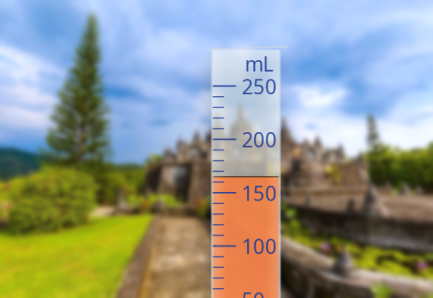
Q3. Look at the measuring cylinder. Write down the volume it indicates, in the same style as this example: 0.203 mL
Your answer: 165 mL
